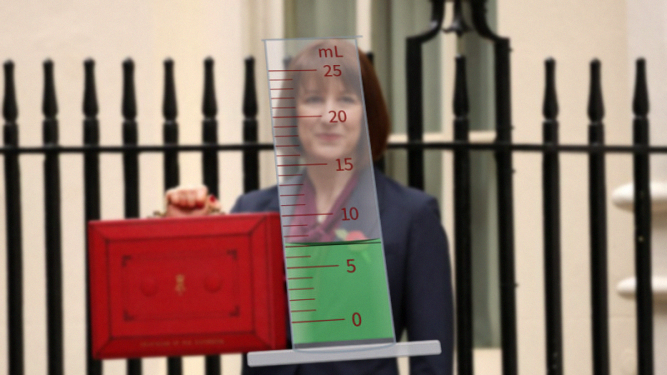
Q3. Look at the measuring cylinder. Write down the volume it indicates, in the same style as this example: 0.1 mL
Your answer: 7 mL
